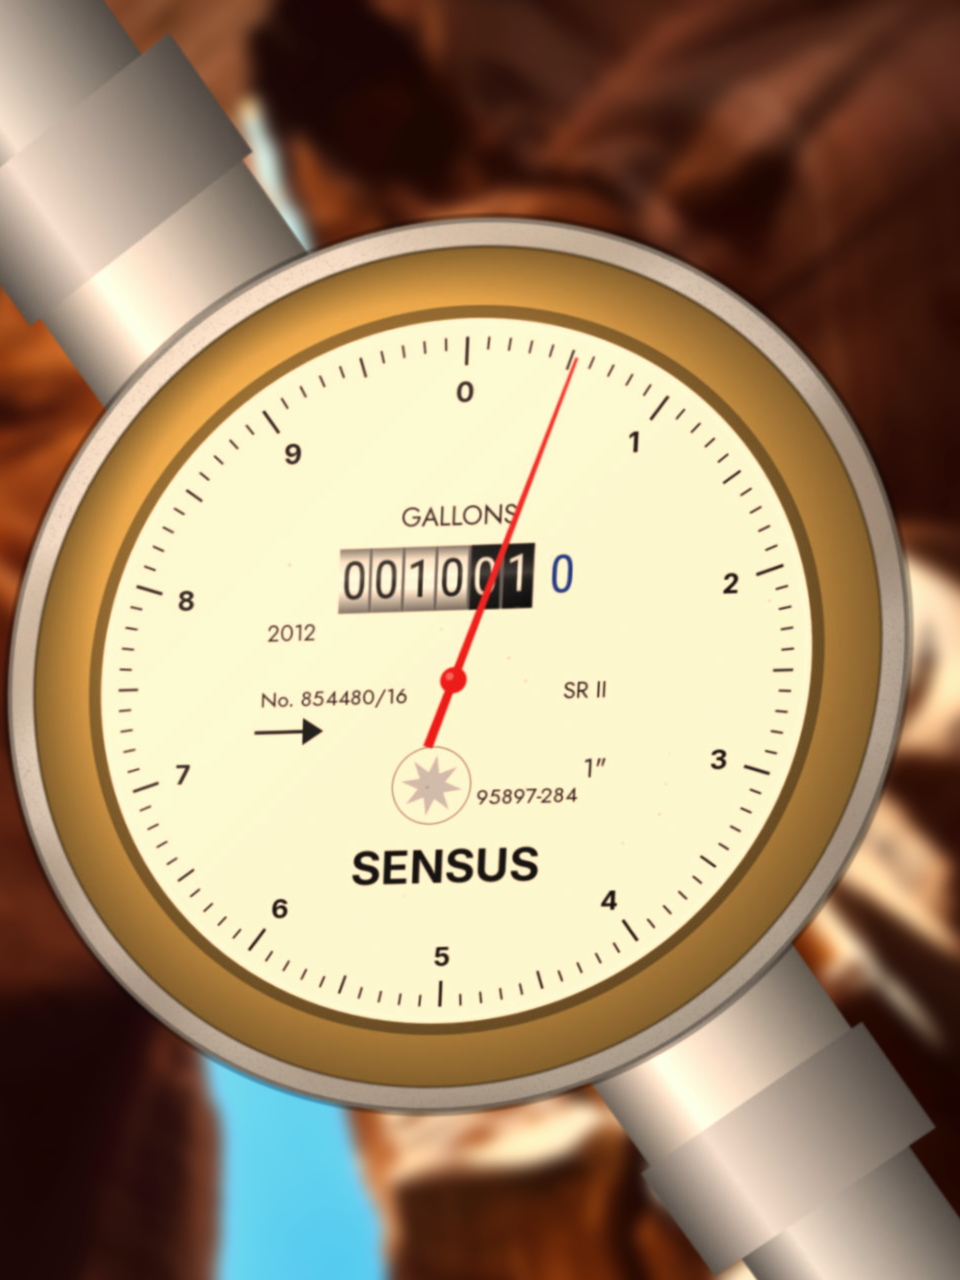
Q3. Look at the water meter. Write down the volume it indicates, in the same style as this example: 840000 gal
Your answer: 10010.5 gal
